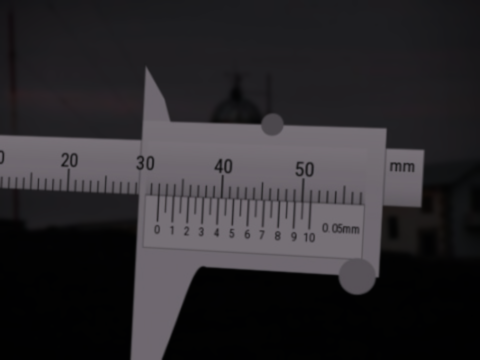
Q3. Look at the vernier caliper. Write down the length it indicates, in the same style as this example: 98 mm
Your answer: 32.0 mm
